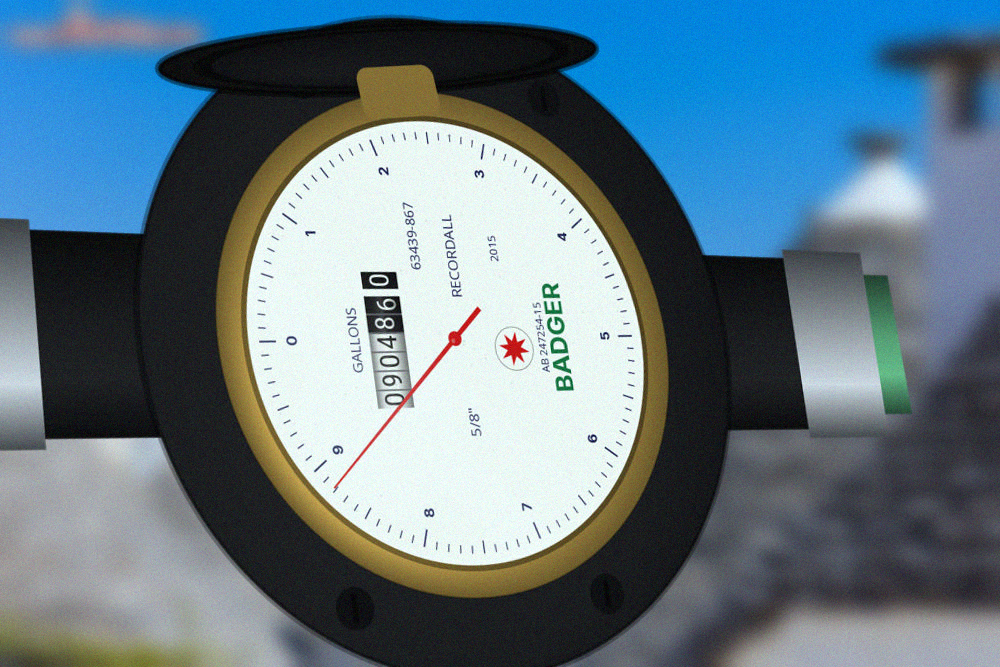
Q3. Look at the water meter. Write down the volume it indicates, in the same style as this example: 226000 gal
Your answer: 904858.8 gal
